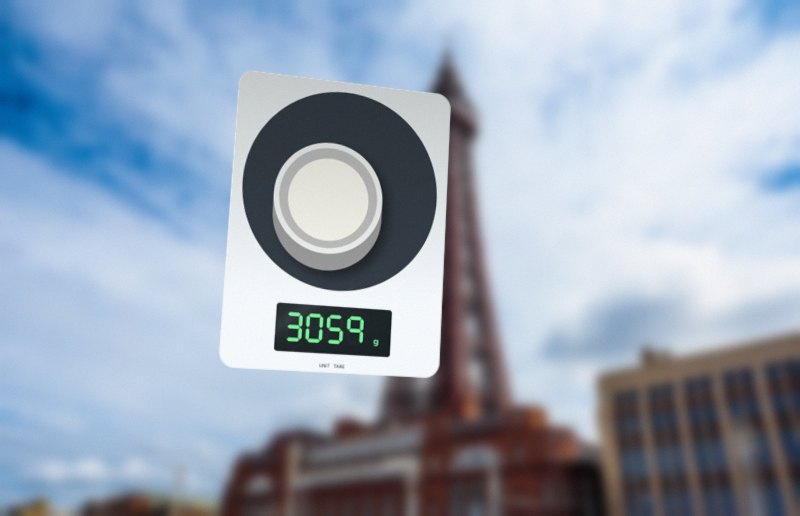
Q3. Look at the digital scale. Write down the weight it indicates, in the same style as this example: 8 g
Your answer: 3059 g
